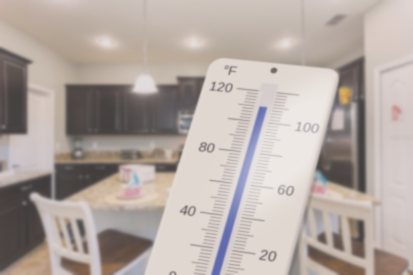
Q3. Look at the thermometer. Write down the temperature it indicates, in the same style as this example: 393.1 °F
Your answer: 110 °F
